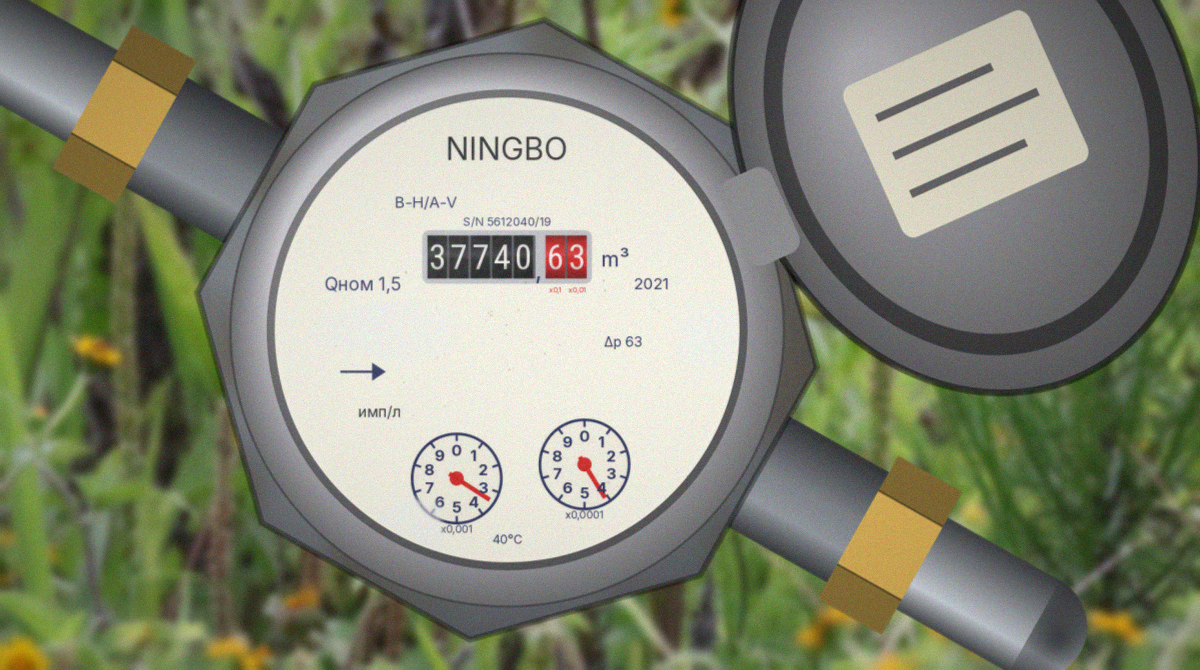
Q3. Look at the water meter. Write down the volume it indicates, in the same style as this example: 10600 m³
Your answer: 37740.6334 m³
